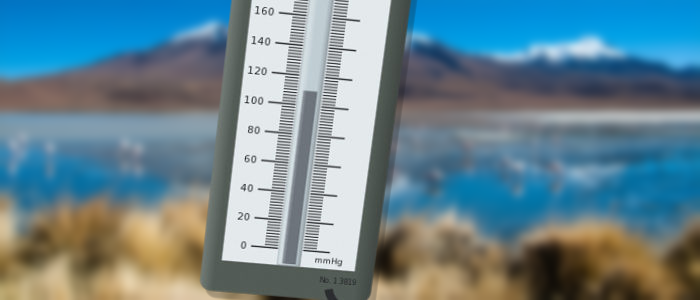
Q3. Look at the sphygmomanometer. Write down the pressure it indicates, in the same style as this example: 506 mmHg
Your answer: 110 mmHg
